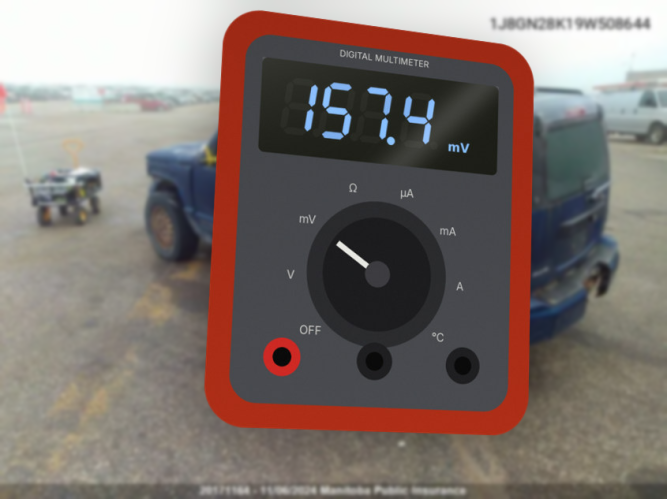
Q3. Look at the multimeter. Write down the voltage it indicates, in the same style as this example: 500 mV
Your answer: 157.4 mV
